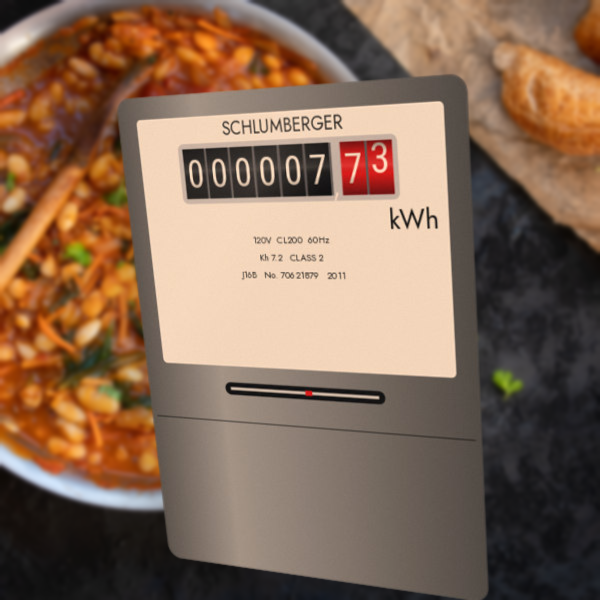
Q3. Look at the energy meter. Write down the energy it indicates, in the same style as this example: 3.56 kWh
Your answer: 7.73 kWh
